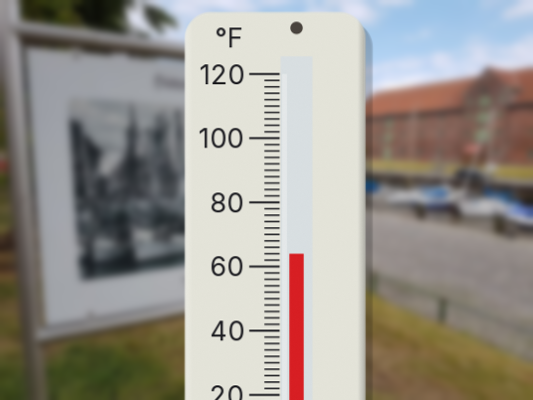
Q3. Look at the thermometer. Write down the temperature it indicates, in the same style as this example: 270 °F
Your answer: 64 °F
